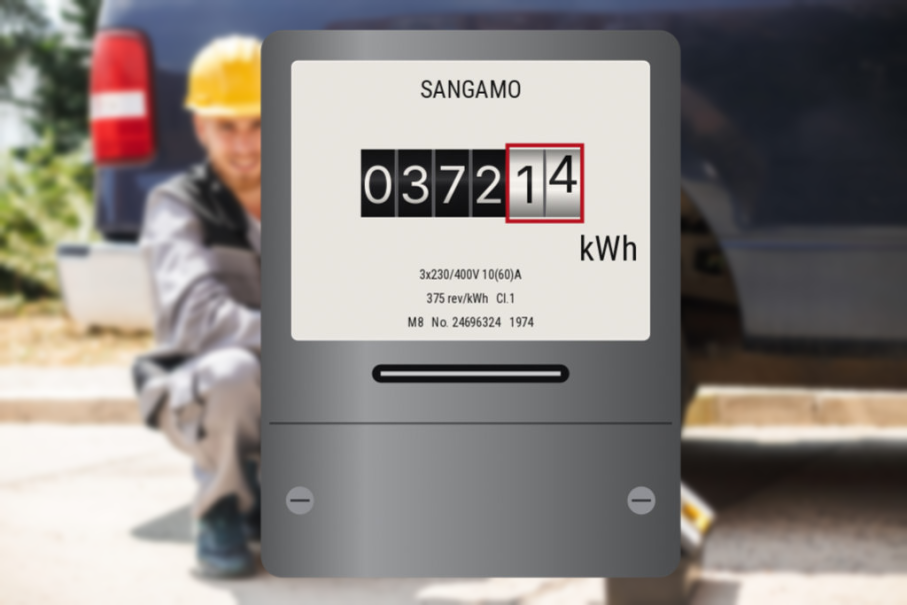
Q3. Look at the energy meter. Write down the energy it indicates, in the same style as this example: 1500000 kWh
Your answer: 372.14 kWh
